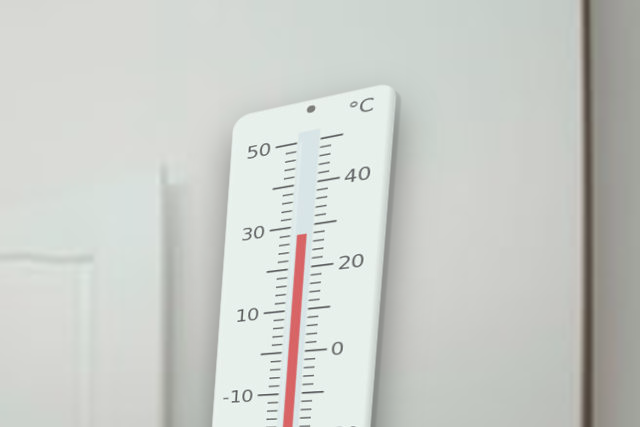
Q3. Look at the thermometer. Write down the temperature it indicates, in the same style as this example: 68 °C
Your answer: 28 °C
